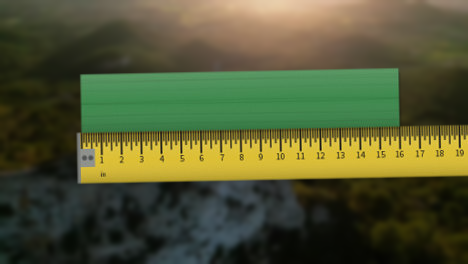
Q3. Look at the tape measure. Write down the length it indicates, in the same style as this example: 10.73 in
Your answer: 16 in
